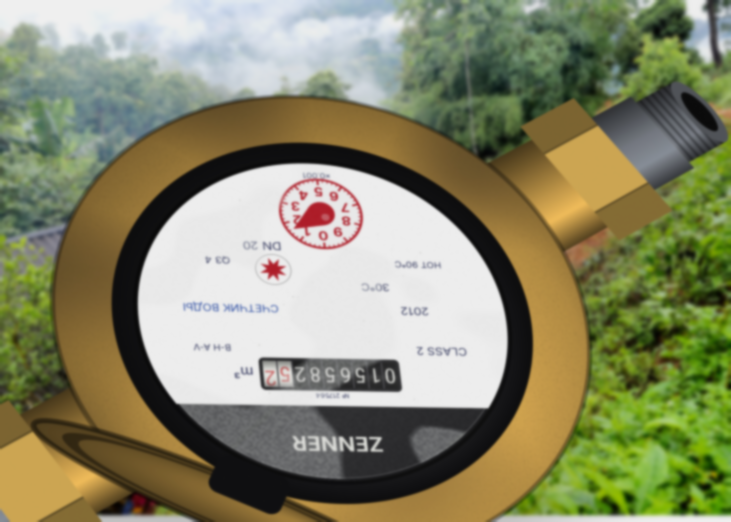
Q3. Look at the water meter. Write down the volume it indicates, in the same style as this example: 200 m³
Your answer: 156582.521 m³
